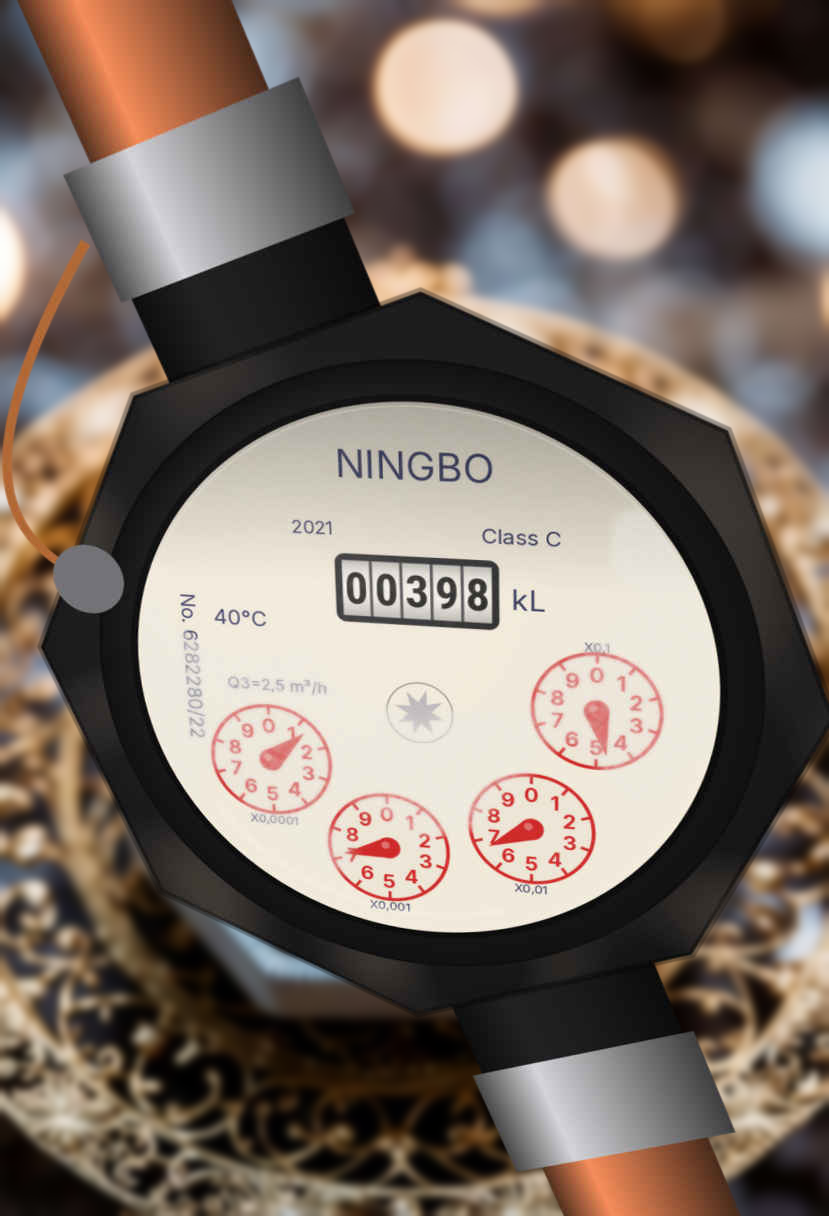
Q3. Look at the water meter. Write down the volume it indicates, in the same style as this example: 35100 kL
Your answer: 398.4671 kL
